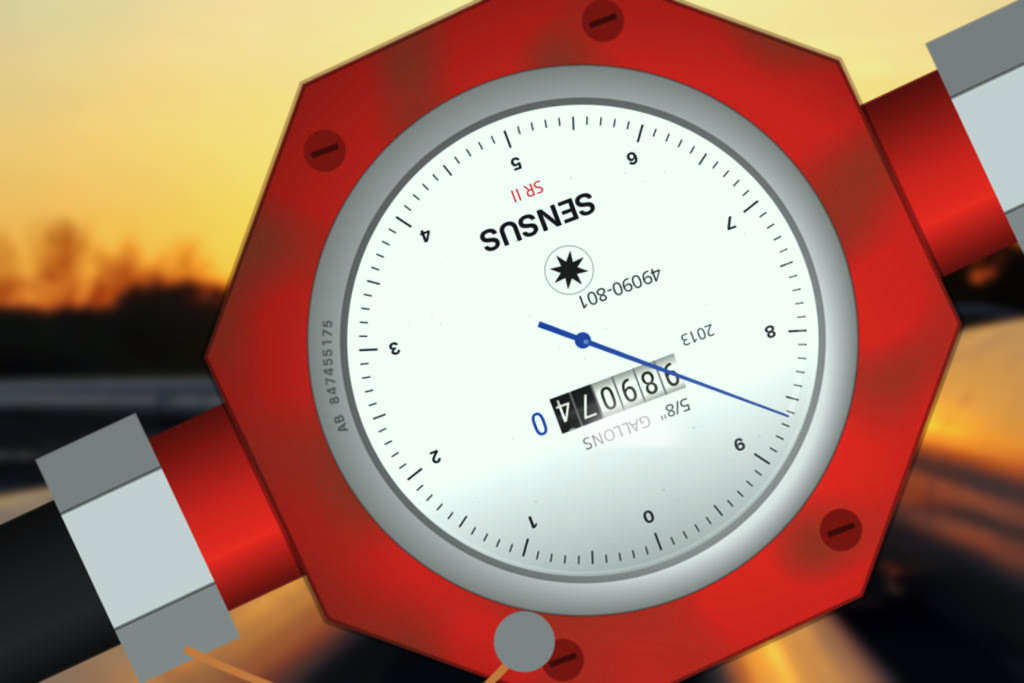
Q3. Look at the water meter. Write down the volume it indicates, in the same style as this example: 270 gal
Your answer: 9890738.6 gal
